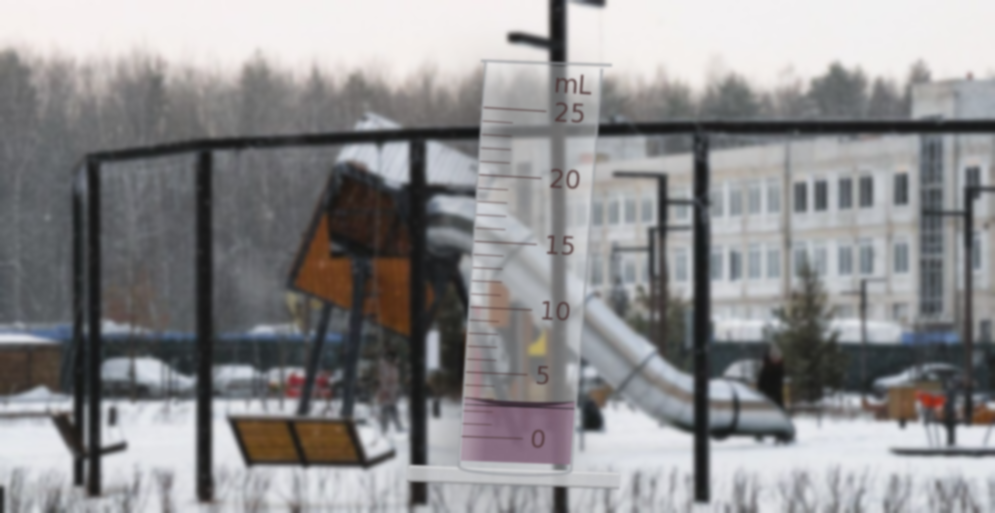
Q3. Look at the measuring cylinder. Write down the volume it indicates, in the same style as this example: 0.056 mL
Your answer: 2.5 mL
